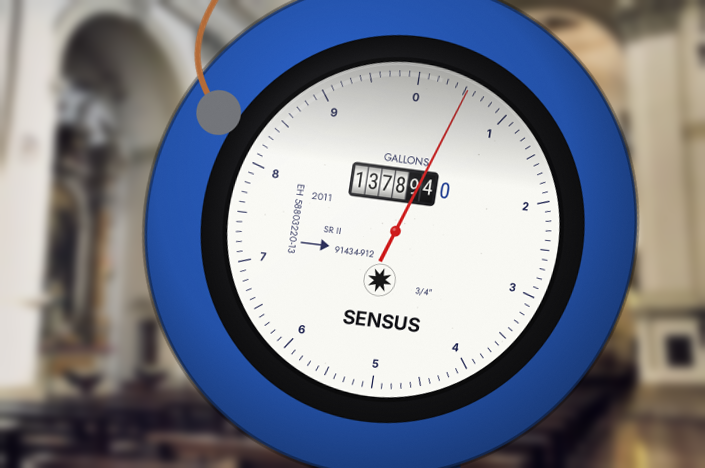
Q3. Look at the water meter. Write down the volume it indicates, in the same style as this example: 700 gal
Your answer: 1378940.5 gal
